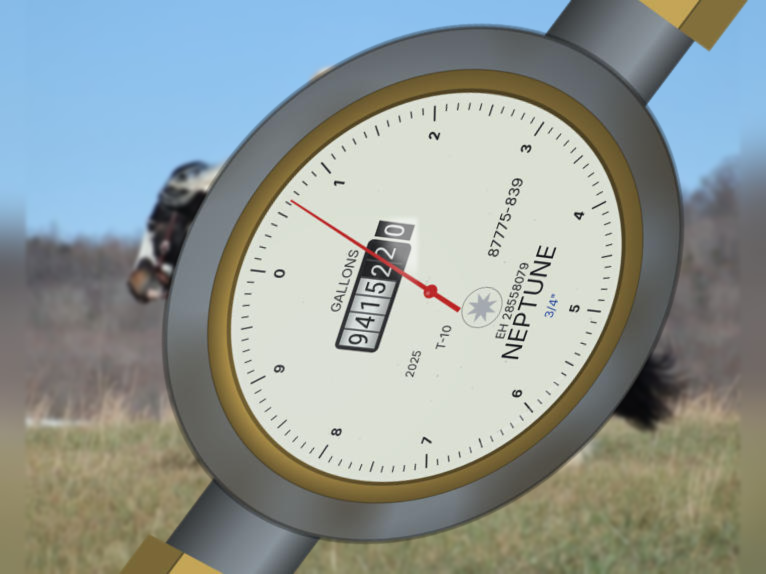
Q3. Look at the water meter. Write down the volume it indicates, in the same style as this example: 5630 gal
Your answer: 9415220.6 gal
